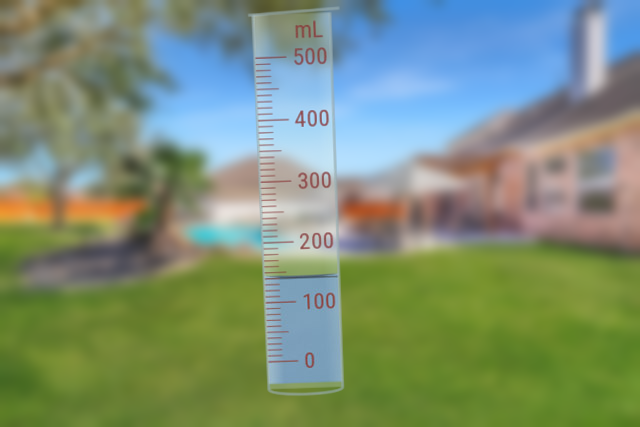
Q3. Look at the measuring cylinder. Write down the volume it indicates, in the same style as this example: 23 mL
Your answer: 140 mL
